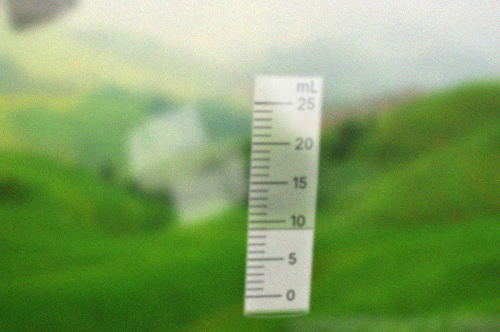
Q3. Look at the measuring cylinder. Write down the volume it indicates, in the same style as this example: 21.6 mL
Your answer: 9 mL
